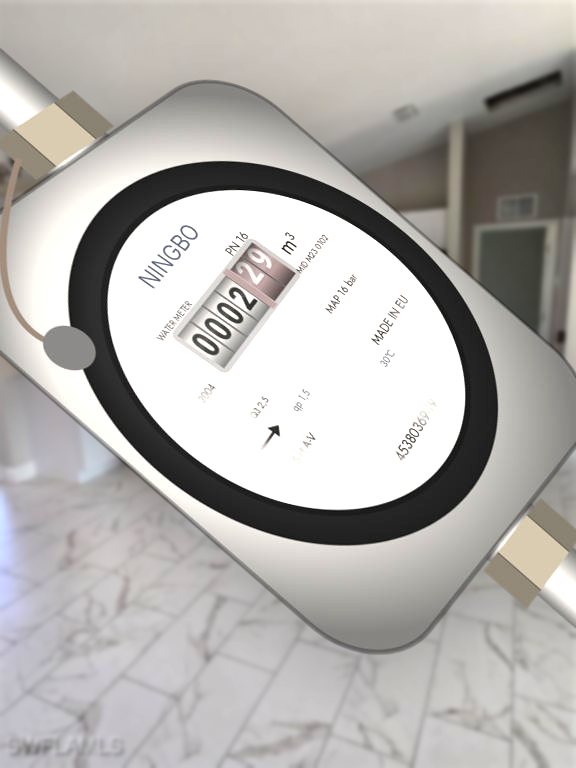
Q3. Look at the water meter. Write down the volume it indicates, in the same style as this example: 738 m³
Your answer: 2.29 m³
